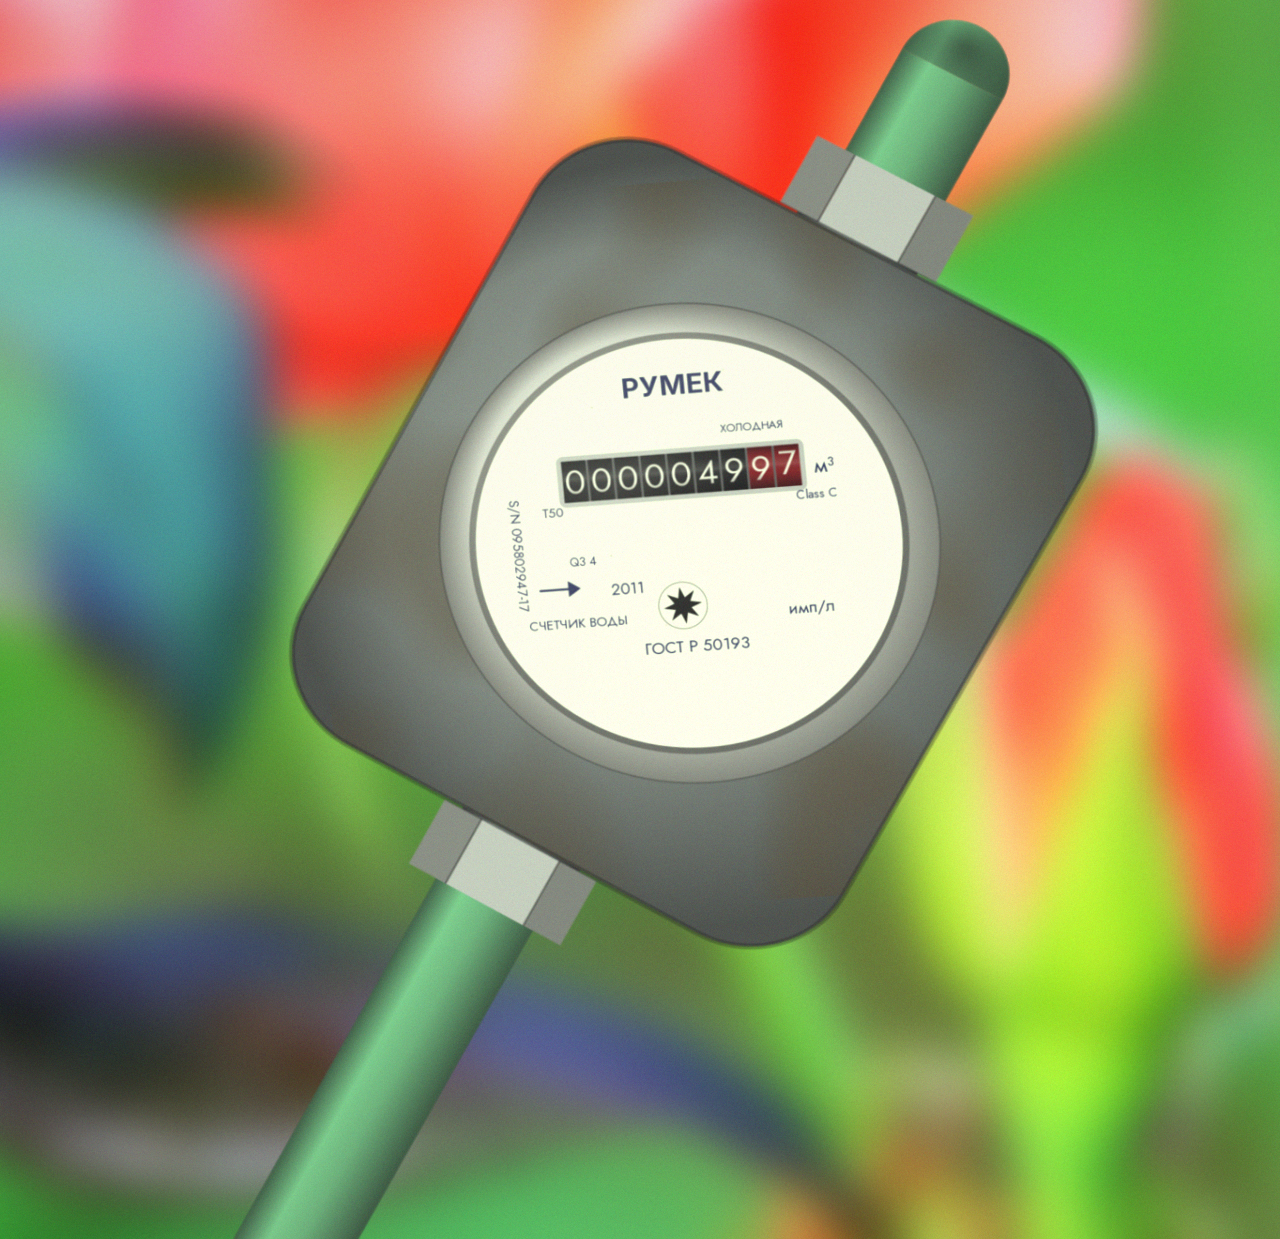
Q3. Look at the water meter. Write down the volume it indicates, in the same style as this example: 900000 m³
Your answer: 49.97 m³
